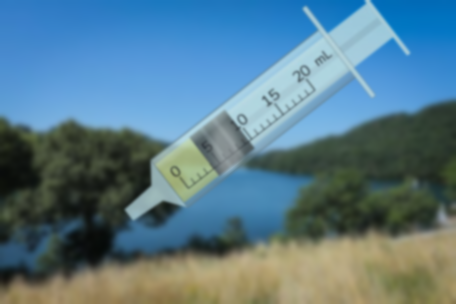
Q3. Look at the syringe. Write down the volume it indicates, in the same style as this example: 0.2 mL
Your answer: 4 mL
